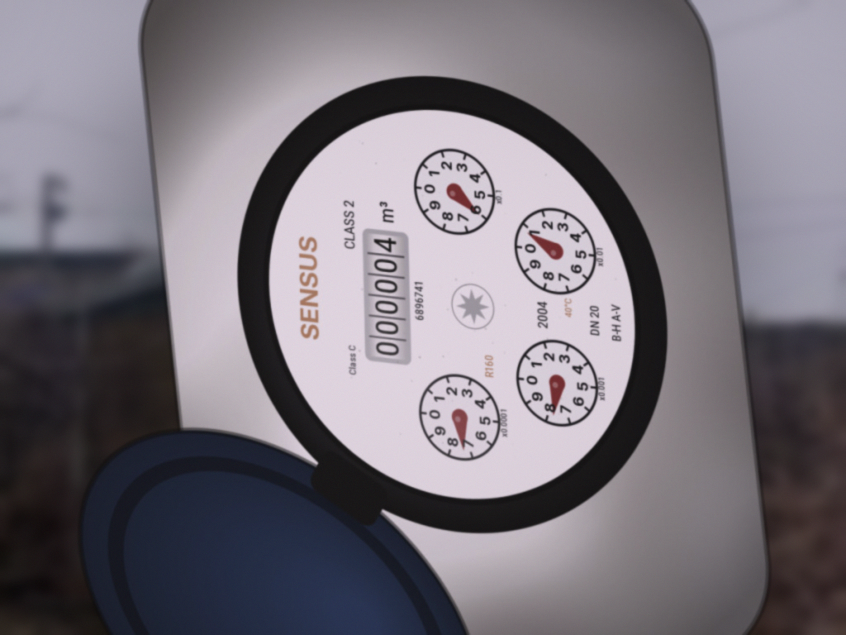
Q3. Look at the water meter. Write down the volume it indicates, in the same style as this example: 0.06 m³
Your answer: 4.6077 m³
